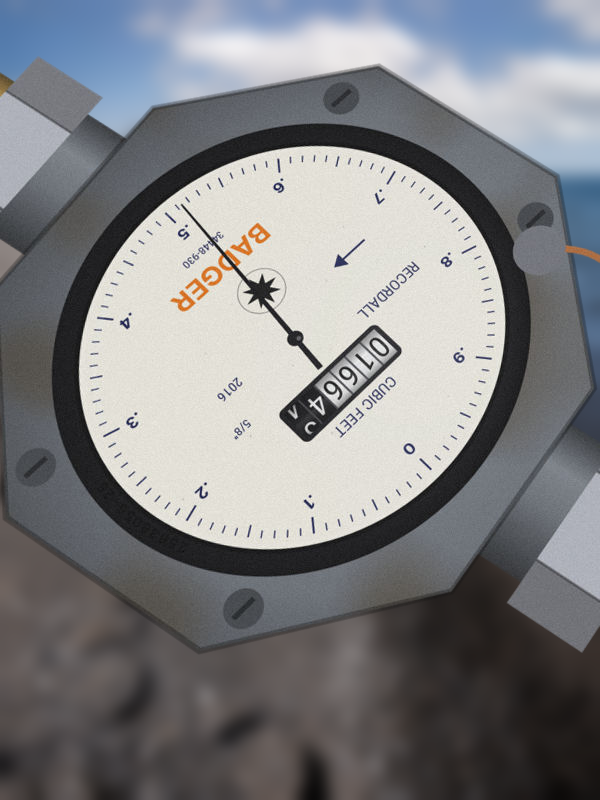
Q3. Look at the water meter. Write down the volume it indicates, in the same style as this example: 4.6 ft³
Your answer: 16643.51 ft³
